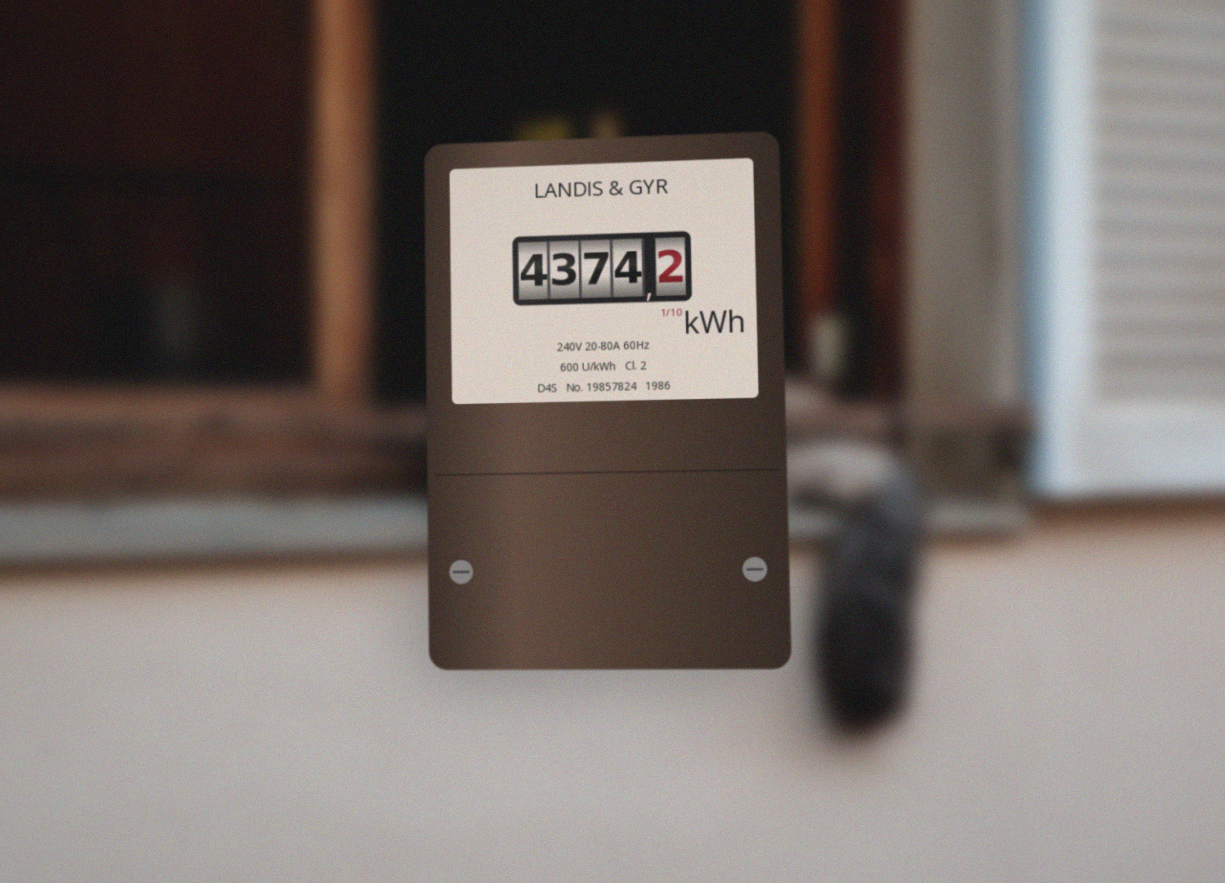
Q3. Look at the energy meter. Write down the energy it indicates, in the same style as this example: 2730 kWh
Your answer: 4374.2 kWh
